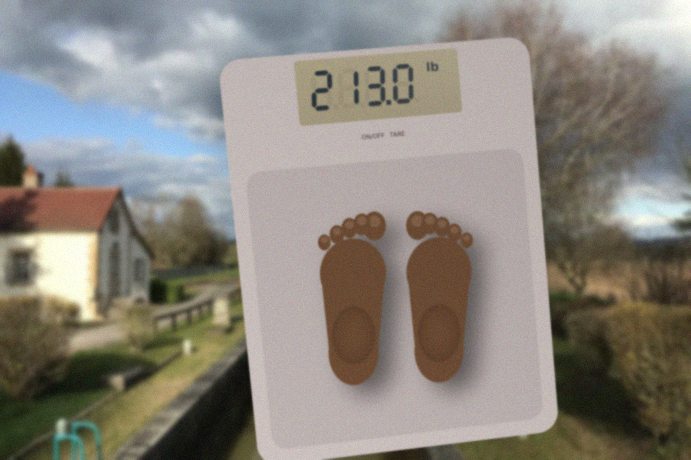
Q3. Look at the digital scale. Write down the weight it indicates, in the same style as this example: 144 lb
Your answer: 213.0 lb
